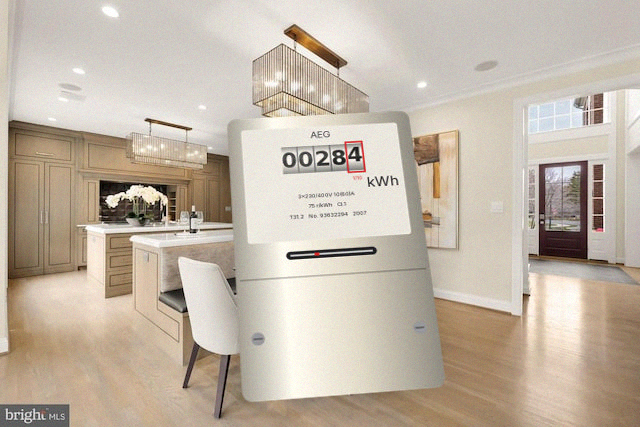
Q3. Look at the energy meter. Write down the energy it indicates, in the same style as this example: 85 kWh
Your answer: 28.4 kWh
